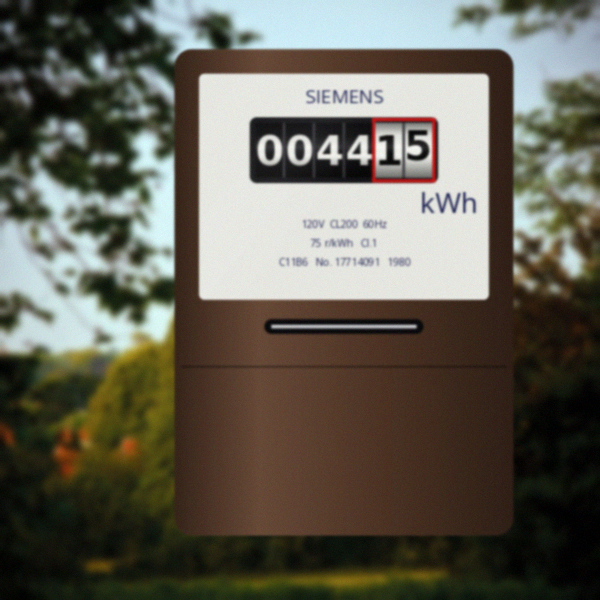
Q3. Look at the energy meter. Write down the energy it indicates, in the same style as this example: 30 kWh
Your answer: 44.15 kWh
